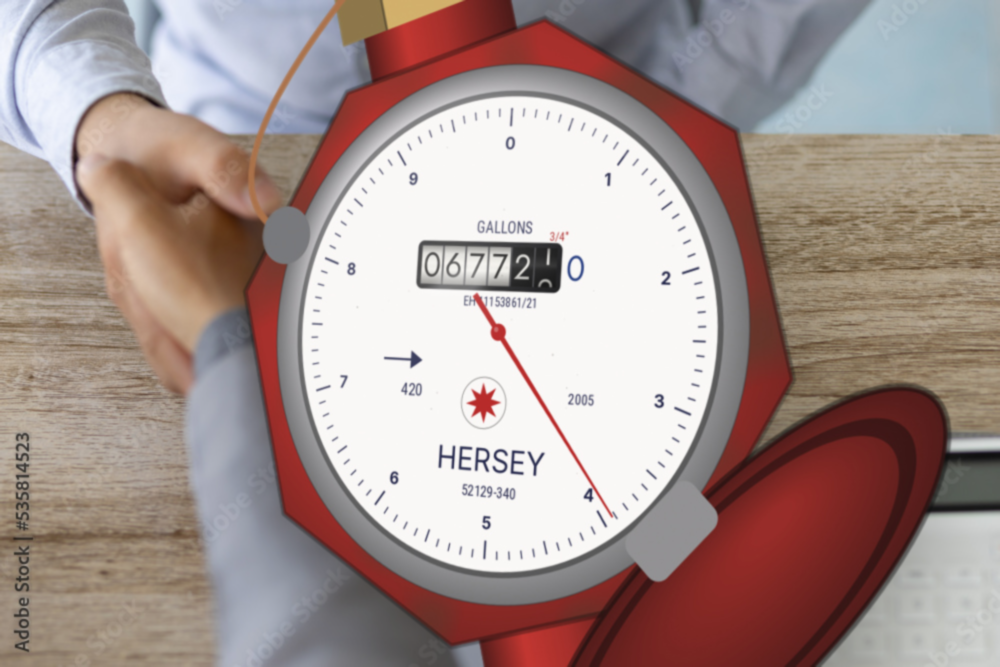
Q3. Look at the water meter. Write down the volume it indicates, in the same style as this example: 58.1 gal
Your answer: 677213.9 gal
